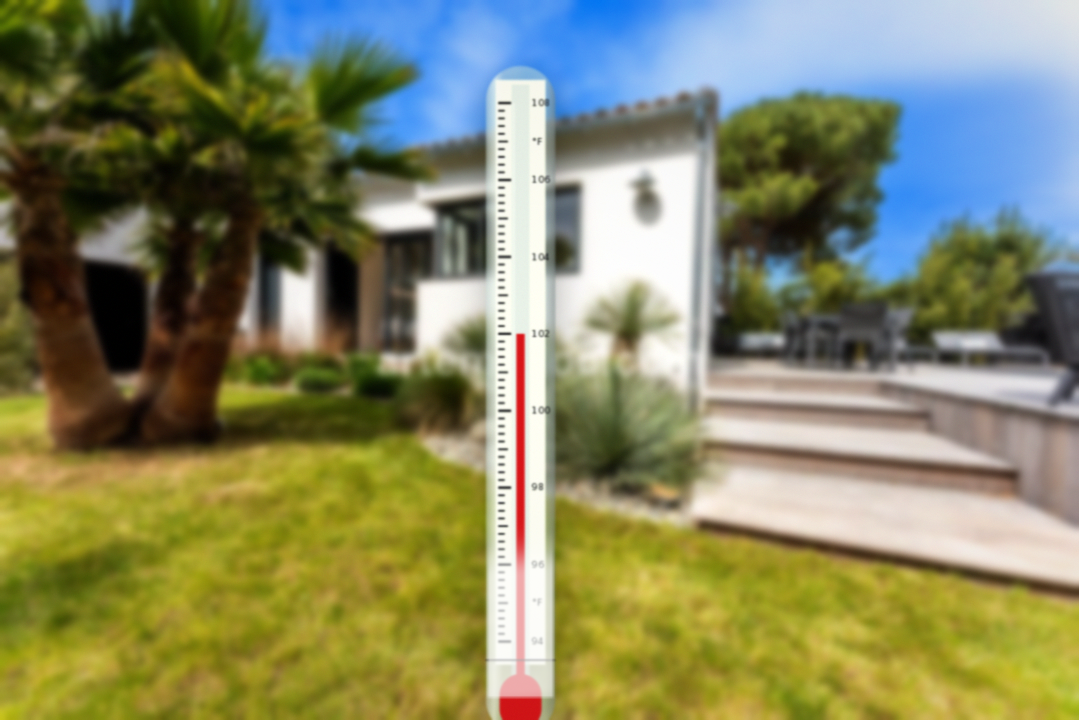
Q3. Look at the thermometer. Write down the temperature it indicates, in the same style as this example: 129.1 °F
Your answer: 102 °F
